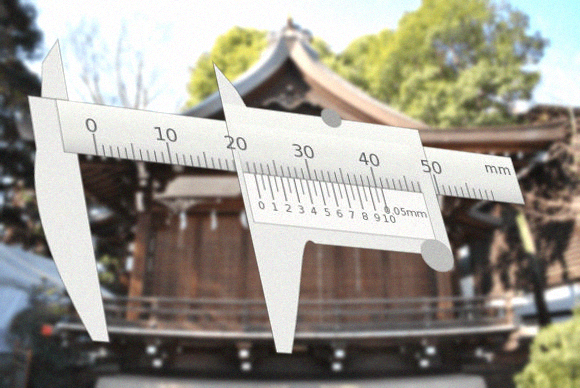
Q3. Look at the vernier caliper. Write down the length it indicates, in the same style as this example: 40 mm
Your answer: 21.8 mm
